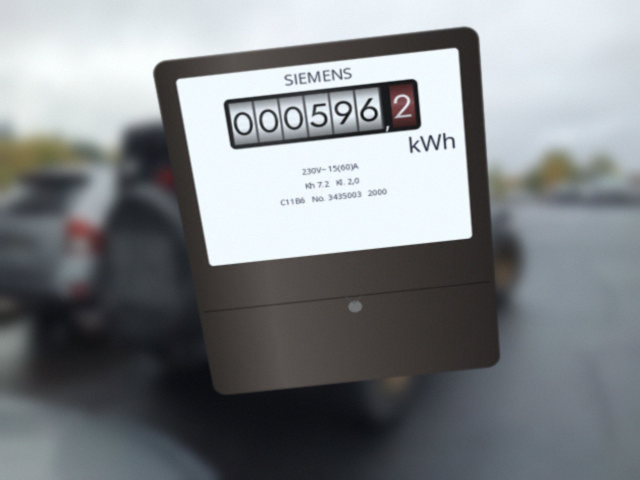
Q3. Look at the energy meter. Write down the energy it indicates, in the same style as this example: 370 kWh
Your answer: 596.2 kWh
